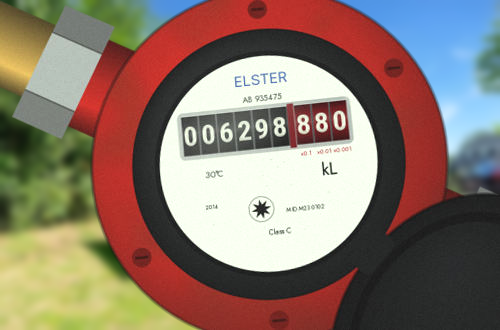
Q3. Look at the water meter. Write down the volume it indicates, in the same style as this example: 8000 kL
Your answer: 6298.880 kL
